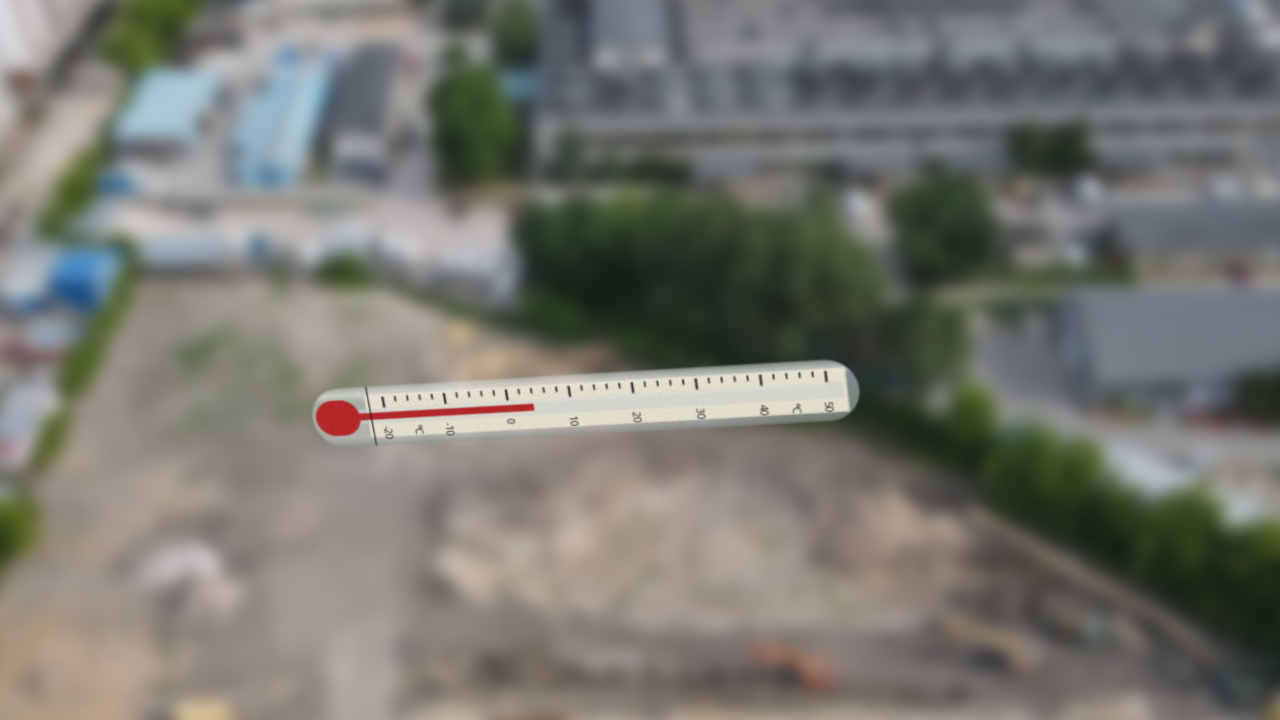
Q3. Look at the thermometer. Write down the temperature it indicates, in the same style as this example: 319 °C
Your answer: 4 °C
